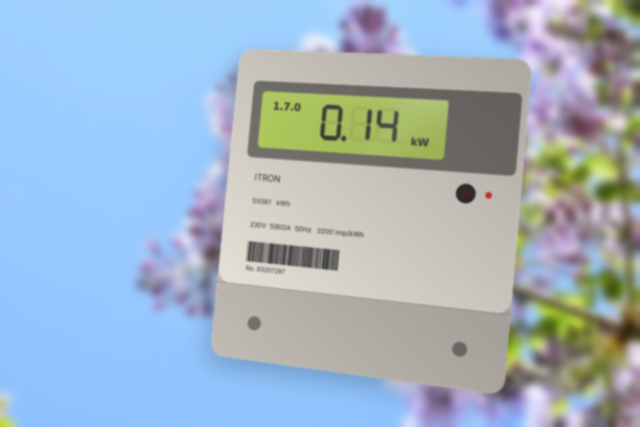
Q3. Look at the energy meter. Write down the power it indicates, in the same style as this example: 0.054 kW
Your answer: 0.14 kW
